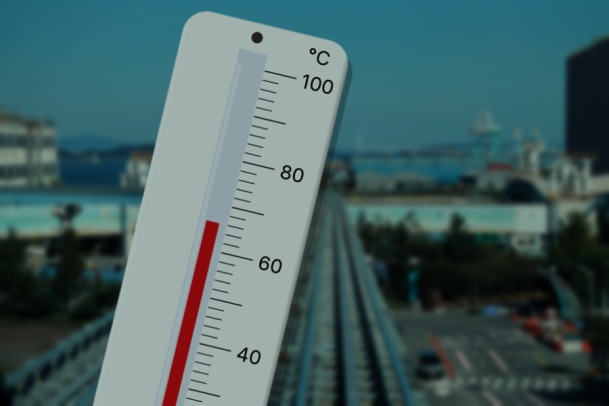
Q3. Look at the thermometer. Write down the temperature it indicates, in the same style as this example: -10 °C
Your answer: 66 °C
